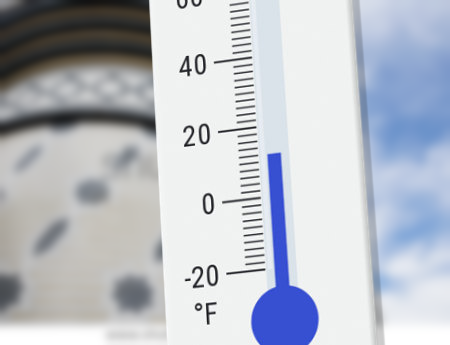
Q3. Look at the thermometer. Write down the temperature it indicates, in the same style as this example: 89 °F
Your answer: 12 °F
